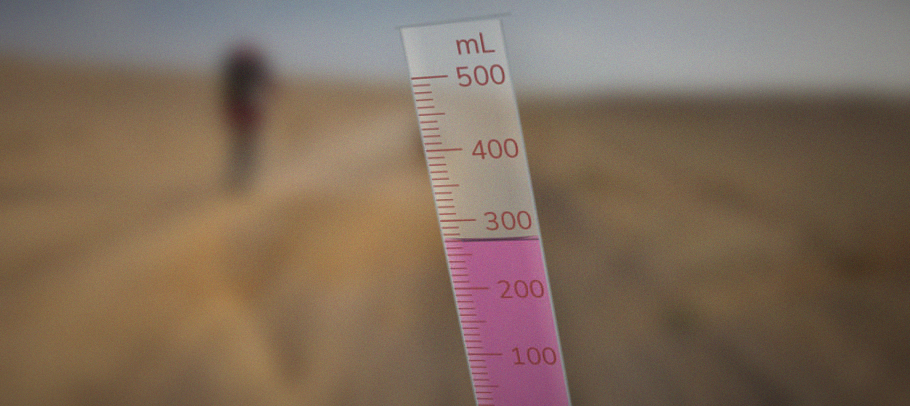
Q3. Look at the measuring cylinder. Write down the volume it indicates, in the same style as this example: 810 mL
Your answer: 270 mL
